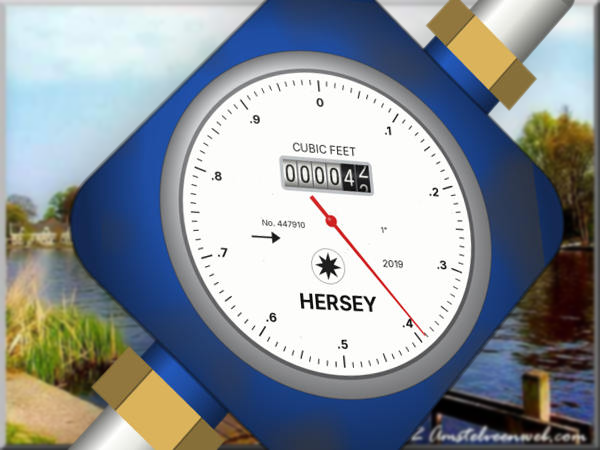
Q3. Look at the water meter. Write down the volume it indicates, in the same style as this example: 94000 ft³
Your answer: 42.39 ft³
